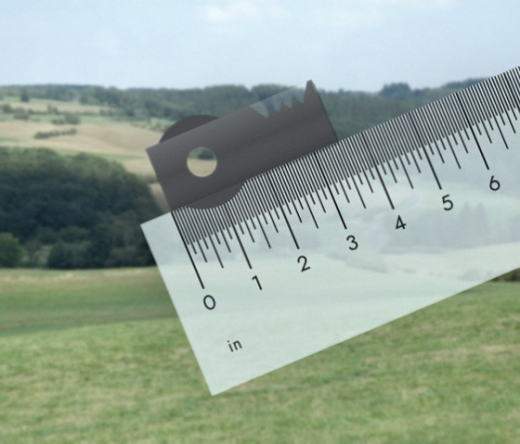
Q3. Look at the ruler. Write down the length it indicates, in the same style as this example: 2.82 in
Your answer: 3.5 in
